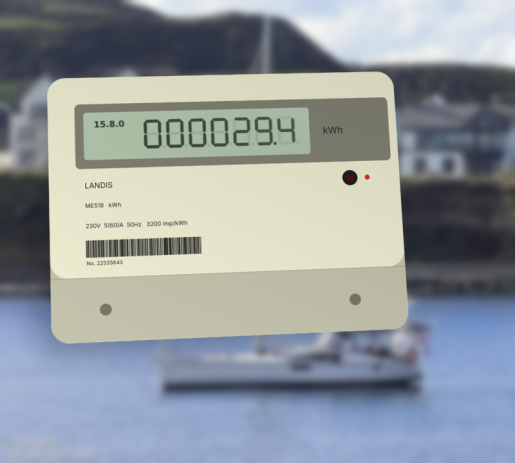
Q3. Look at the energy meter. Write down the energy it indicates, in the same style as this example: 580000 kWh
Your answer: 29.4 kWh
